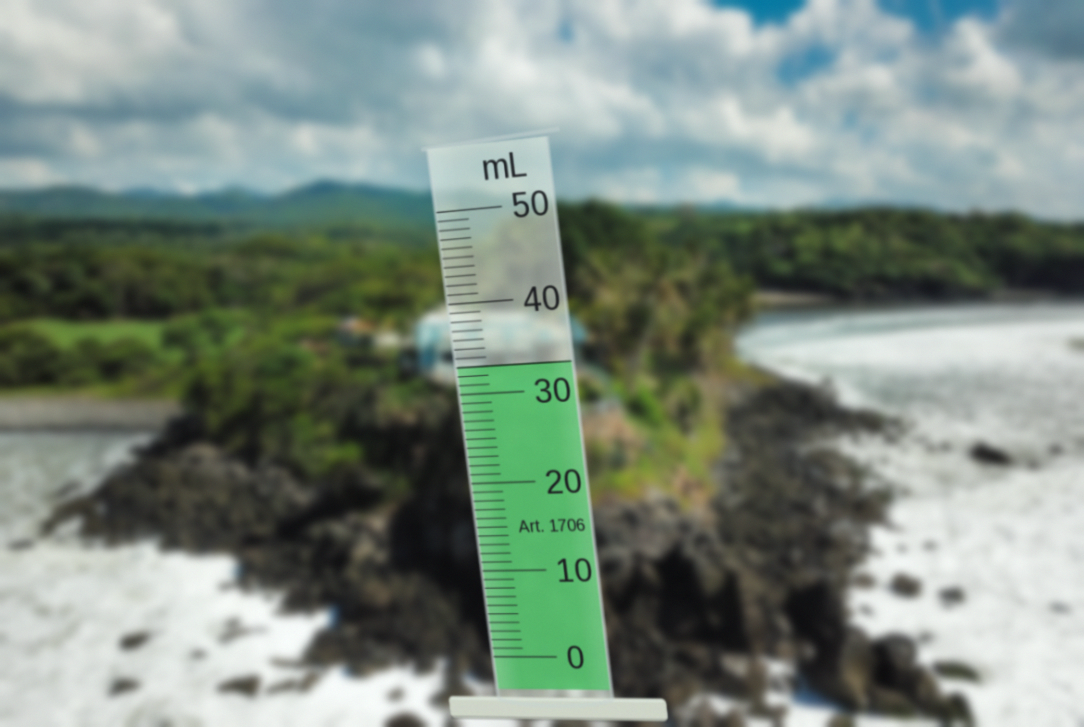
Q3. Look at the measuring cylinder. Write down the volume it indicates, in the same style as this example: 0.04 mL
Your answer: 33 mL
